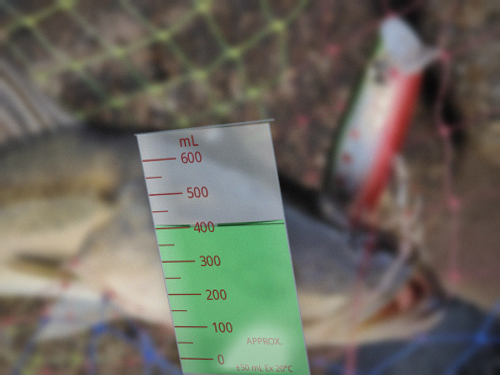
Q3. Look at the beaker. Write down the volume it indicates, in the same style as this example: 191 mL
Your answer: 400 mL
